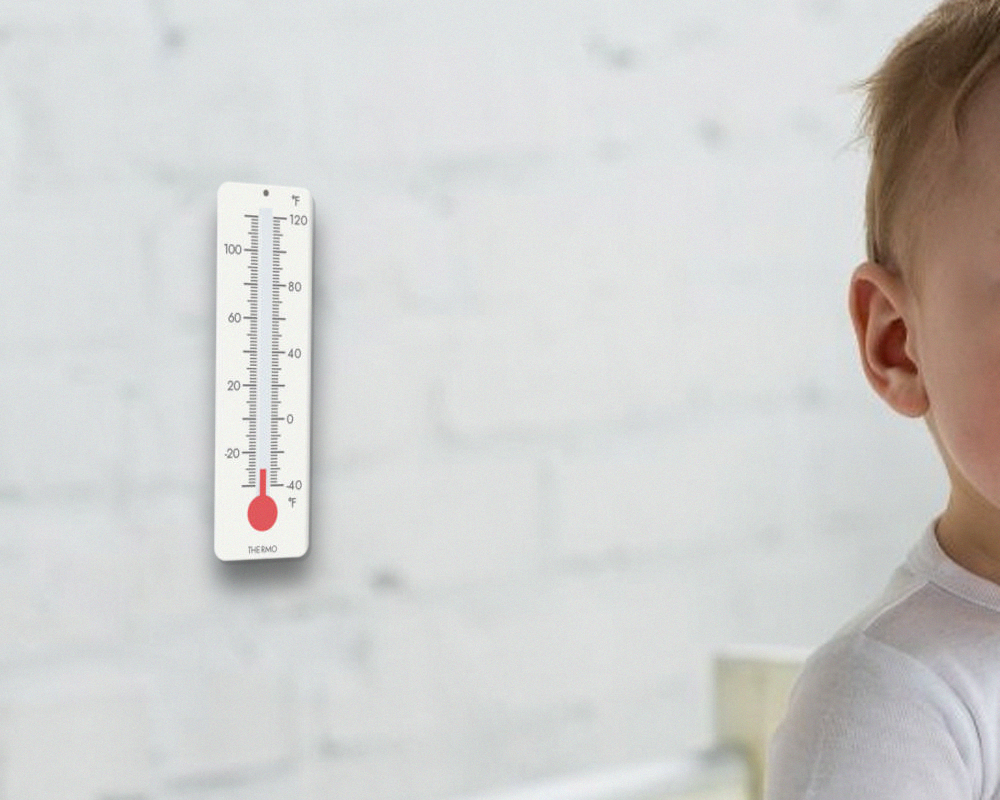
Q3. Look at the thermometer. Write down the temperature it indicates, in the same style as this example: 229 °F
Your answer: -30 °F
